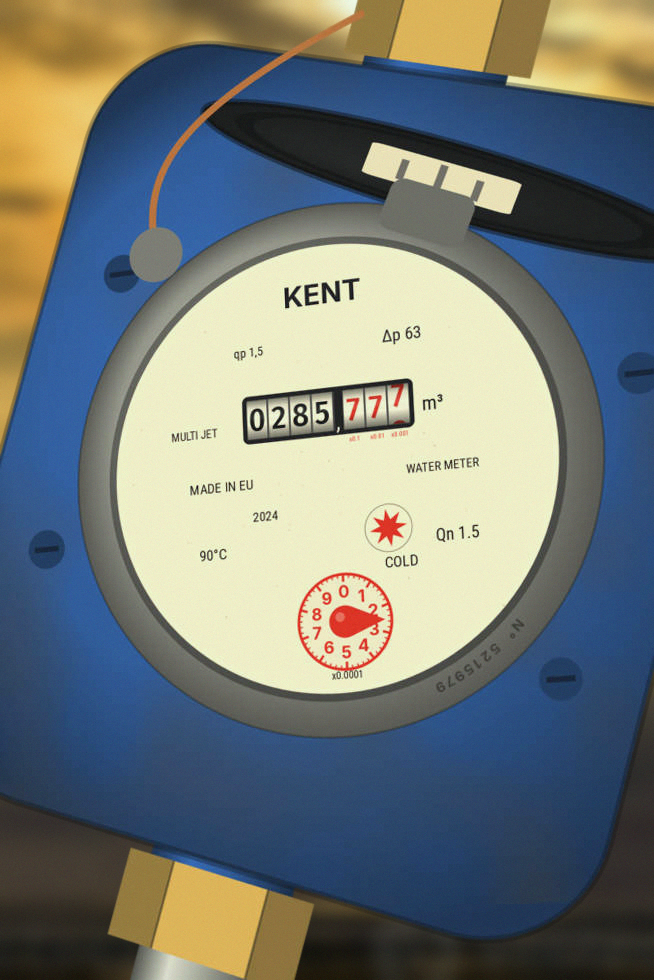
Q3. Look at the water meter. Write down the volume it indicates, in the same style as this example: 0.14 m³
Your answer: 285.7772 m³
